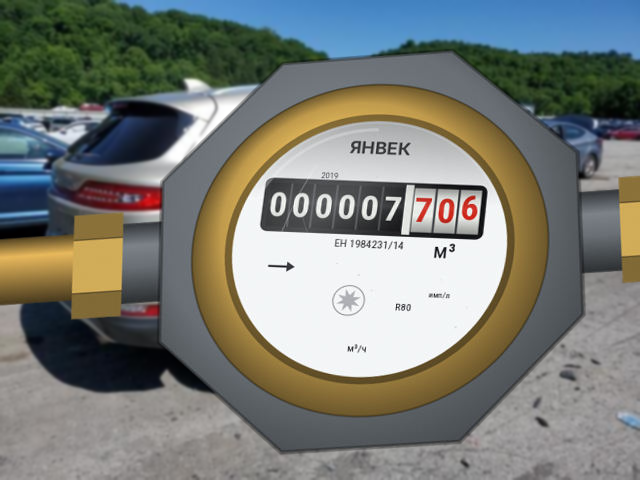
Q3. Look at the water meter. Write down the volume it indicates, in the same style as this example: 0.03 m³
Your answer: 7.706 m³
